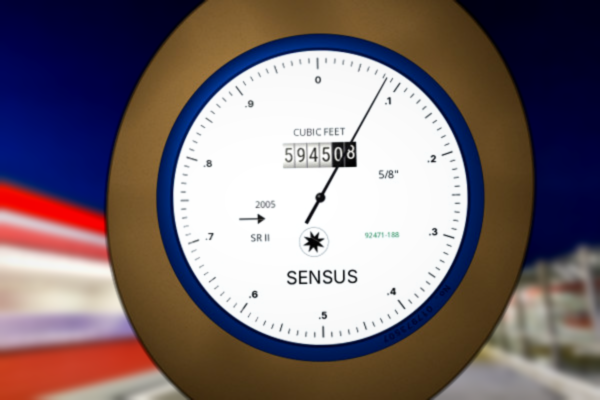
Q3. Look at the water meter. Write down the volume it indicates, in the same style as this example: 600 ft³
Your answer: 594508.08 ft³
